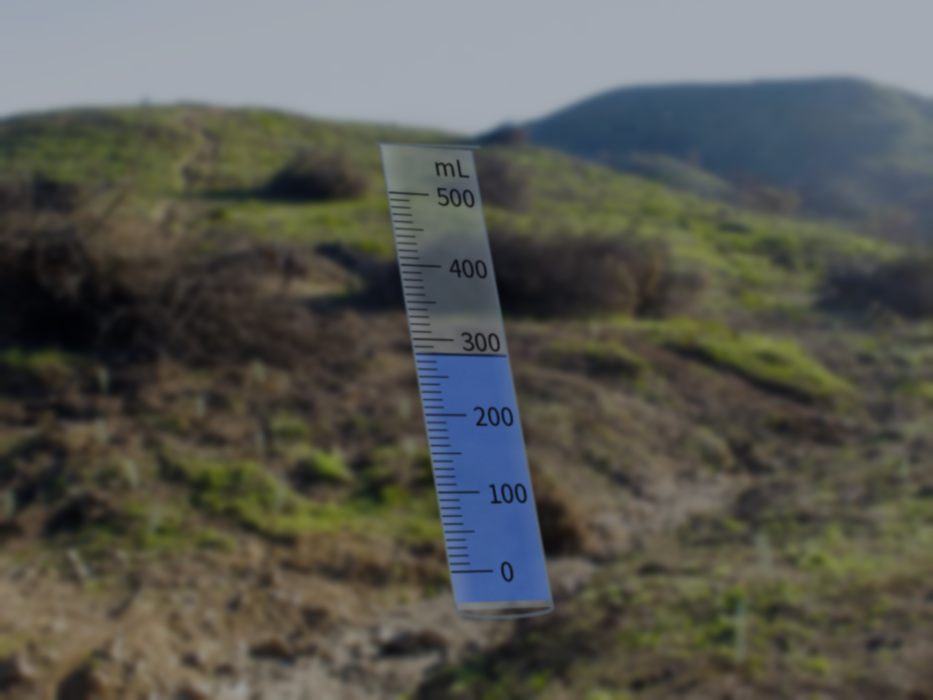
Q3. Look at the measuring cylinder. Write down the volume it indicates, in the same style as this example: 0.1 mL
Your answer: 280 mL
